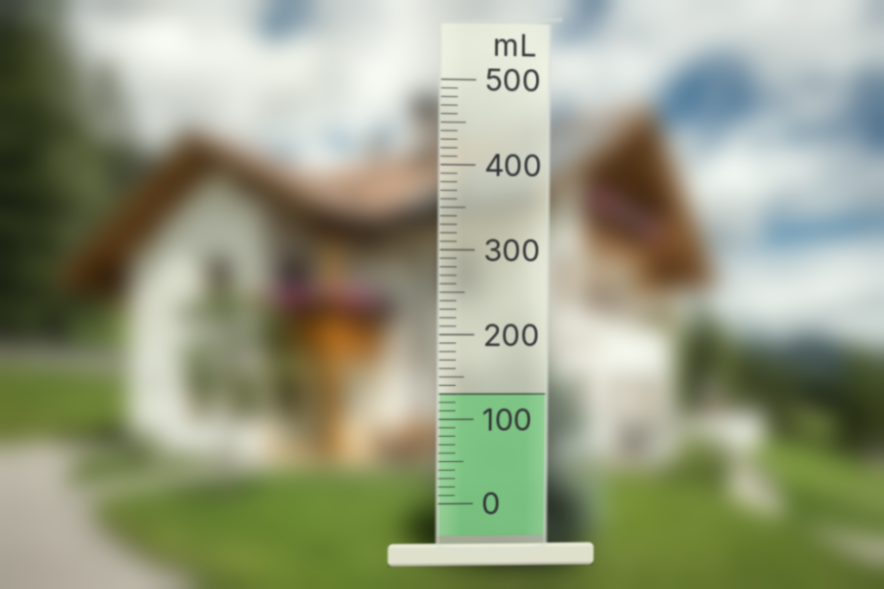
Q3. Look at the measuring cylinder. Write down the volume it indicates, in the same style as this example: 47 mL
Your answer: 130 mL
